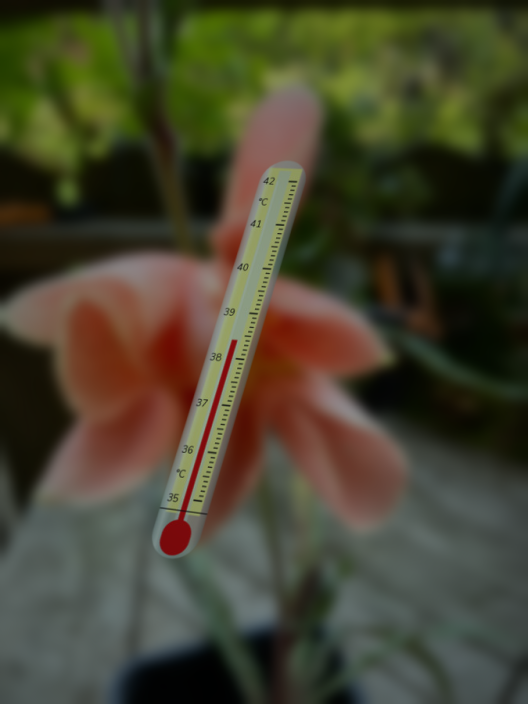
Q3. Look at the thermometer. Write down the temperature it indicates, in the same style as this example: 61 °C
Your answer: 38.4 °C
